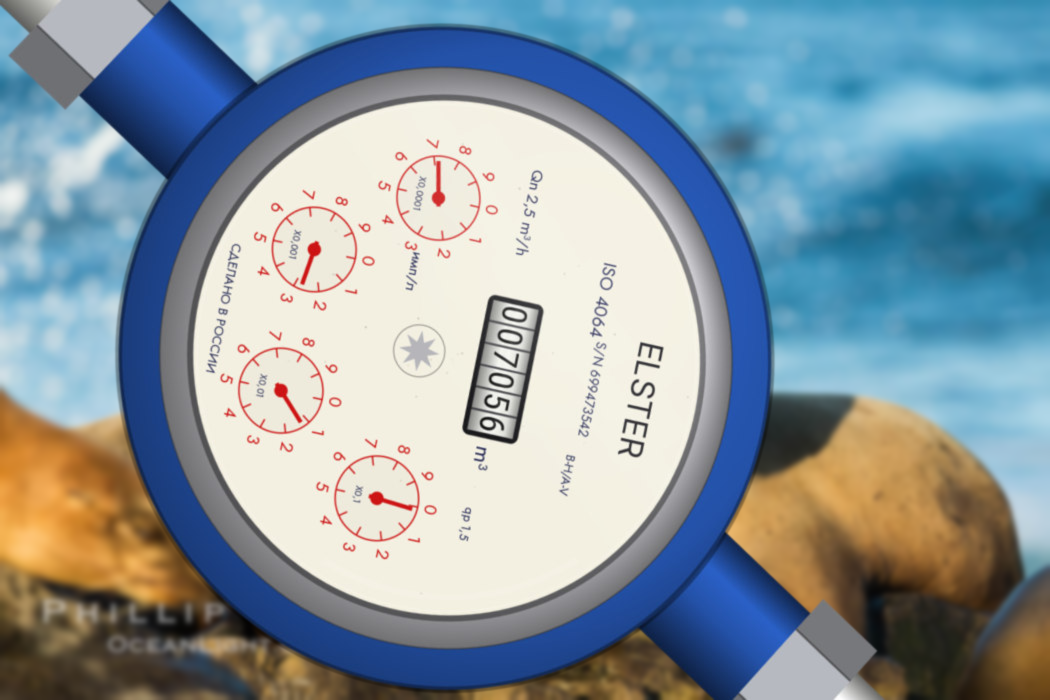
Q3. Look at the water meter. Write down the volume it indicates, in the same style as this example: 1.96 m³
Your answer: 7056.0127 m³
